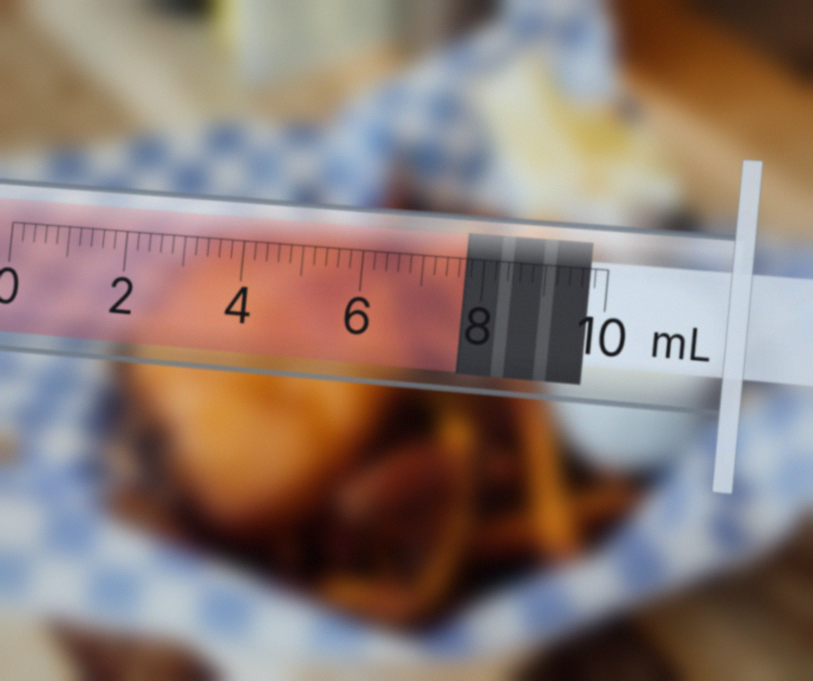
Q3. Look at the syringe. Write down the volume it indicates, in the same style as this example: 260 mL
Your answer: 7.7 mL
